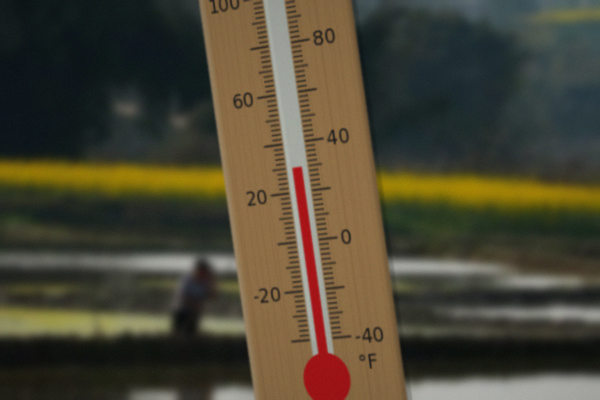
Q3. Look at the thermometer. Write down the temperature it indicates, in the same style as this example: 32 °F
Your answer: 30 °F
